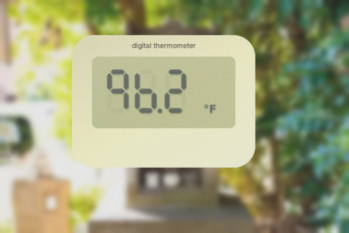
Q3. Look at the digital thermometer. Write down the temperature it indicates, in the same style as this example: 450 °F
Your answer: 96.2 °F
